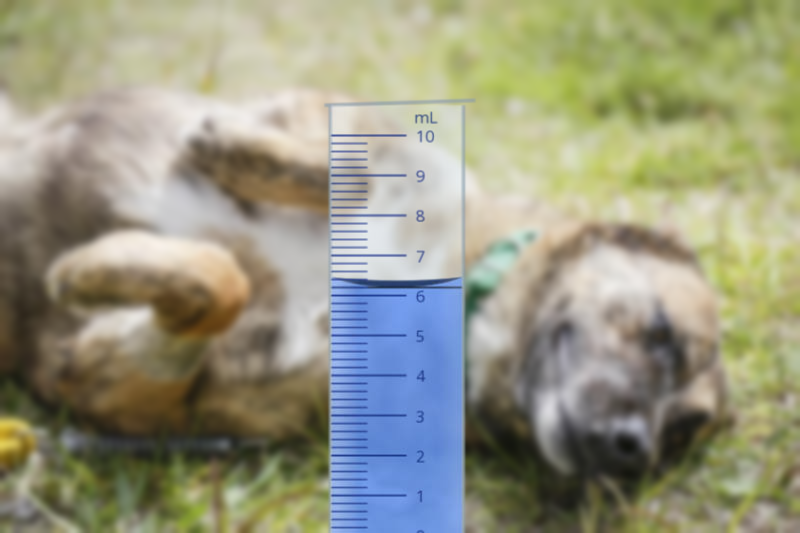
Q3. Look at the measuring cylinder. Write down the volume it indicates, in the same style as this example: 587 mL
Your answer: 6.2 mL
